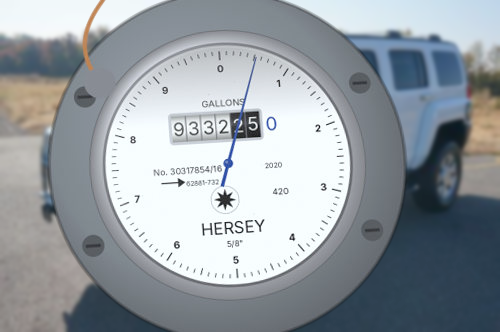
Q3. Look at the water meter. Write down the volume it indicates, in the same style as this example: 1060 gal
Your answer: 9332250.5 gal
